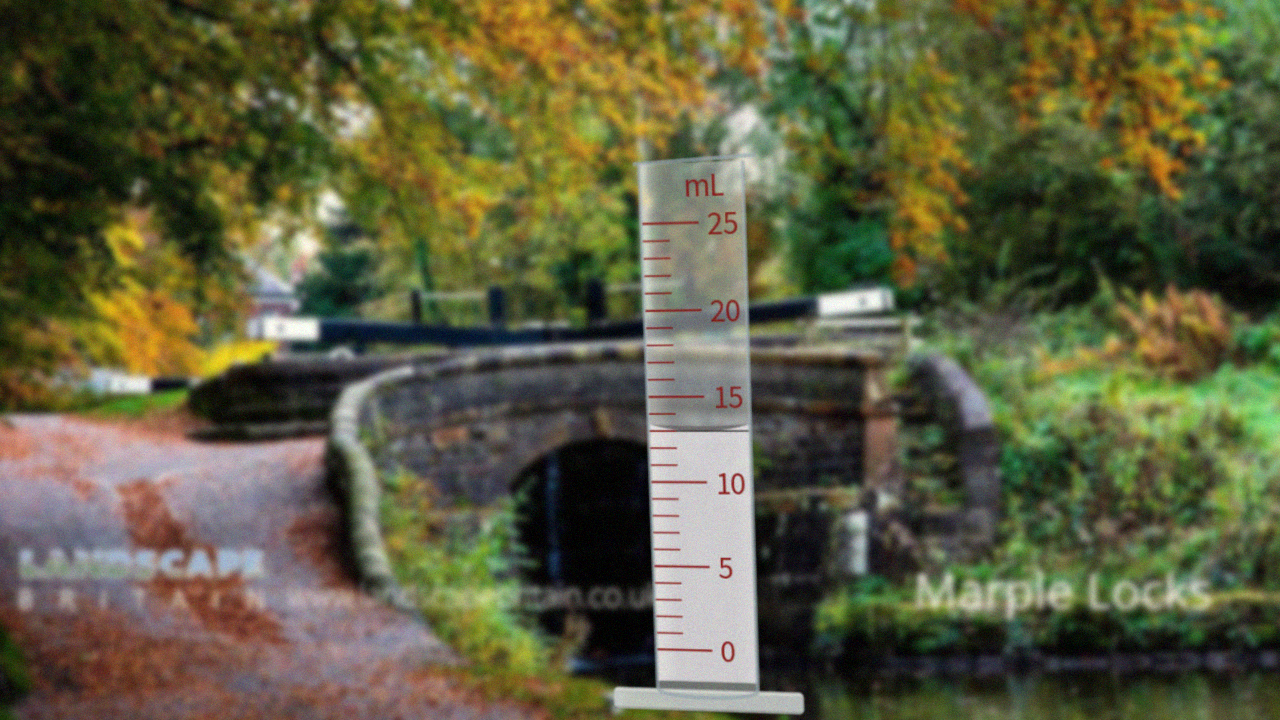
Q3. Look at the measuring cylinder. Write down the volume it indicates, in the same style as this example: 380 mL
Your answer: 13 mL
